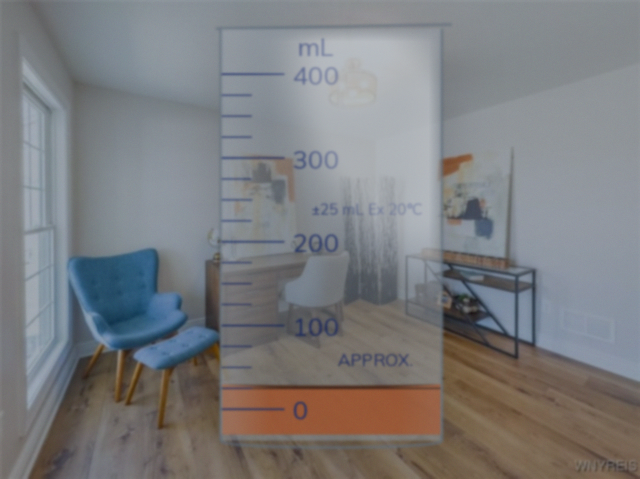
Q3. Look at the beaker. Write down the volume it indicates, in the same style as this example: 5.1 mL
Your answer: 25 mL
